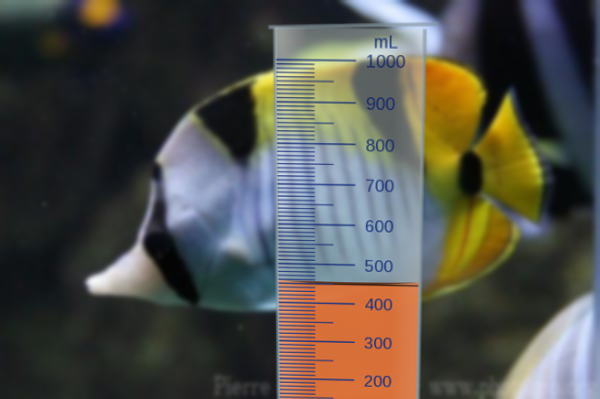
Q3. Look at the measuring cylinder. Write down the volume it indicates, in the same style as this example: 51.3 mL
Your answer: 450 mL
